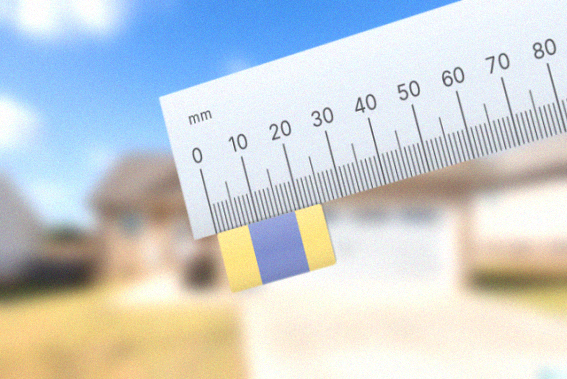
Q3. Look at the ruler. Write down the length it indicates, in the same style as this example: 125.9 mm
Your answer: 25 mm
